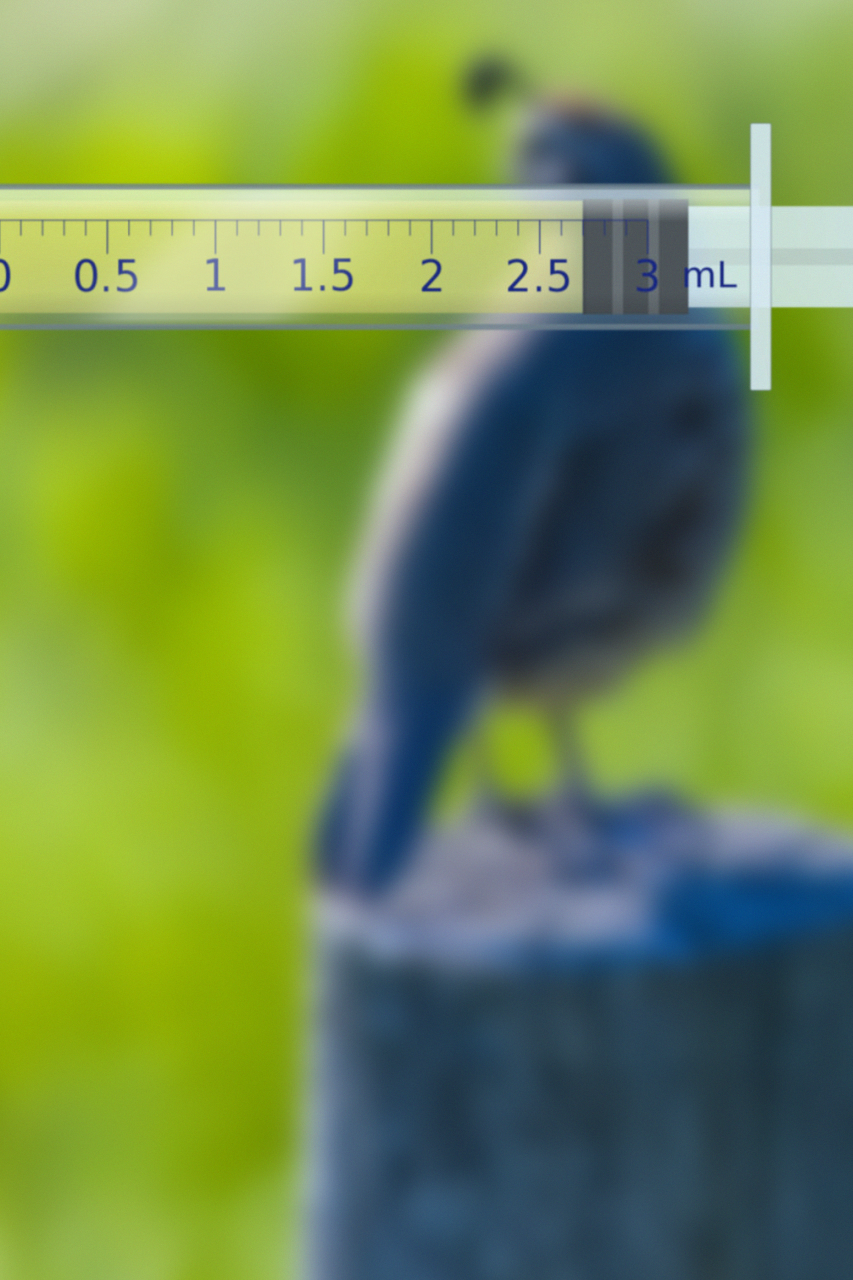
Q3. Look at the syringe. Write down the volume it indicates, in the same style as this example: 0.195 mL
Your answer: 2.7 mL
